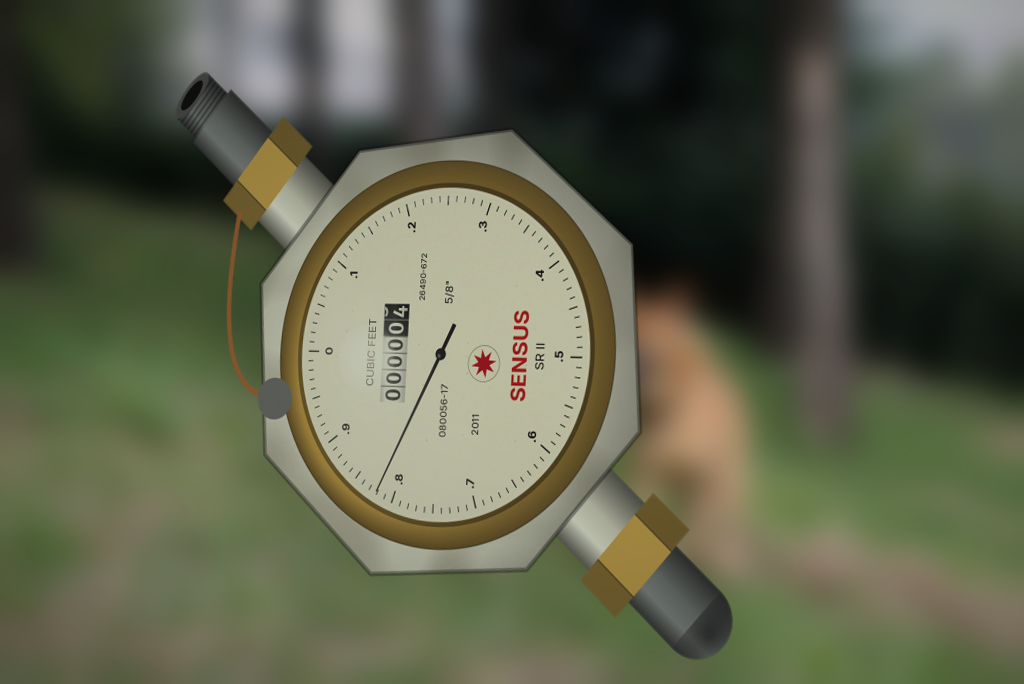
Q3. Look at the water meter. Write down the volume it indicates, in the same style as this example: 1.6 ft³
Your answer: 3.82 ft³
